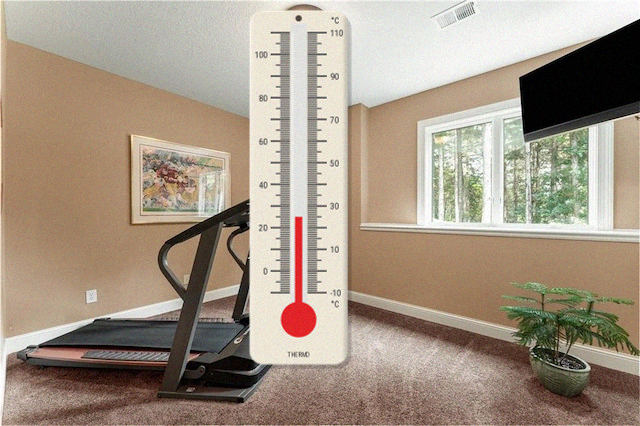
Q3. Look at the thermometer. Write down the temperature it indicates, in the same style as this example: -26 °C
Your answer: 25 °C
